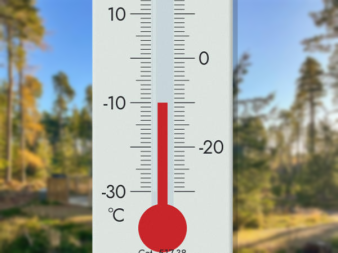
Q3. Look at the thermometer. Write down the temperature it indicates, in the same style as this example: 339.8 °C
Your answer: -10 °C
